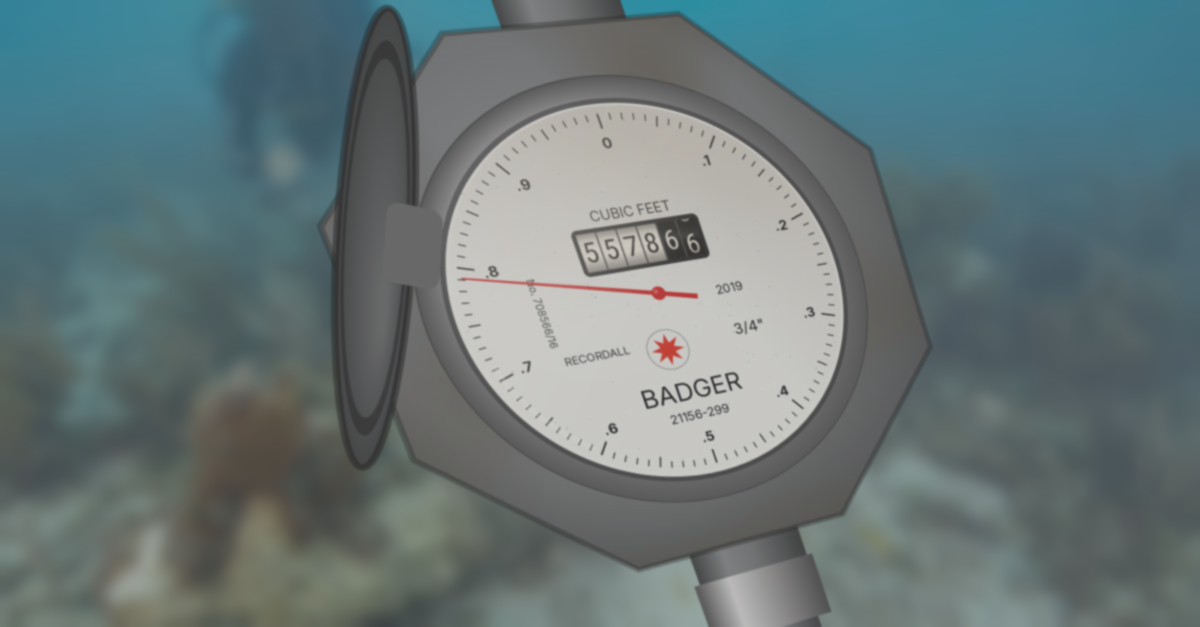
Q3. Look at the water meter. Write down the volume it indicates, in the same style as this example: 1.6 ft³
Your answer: 557865.79 ft³
